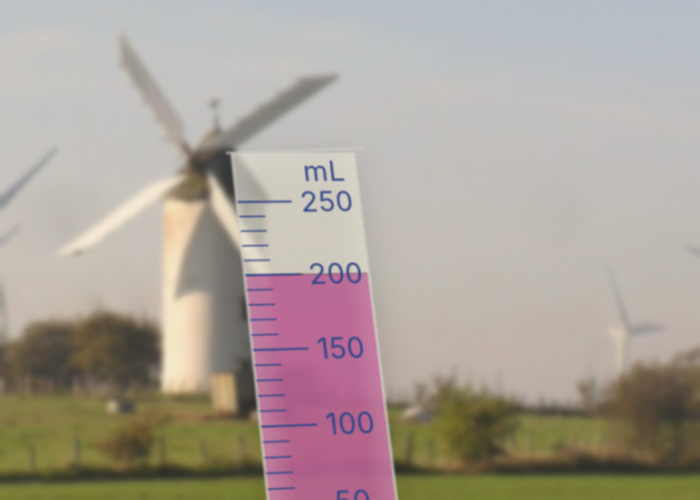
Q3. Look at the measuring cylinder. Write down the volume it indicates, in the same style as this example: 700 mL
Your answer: 200 mL
